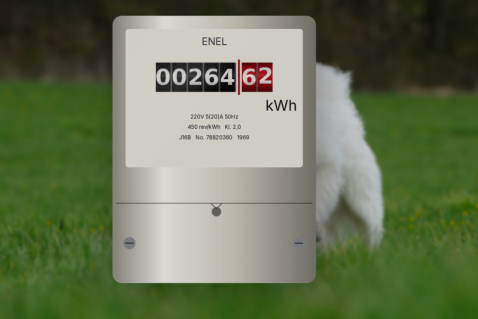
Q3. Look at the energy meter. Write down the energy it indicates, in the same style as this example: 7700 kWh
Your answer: 264.62 kWh
